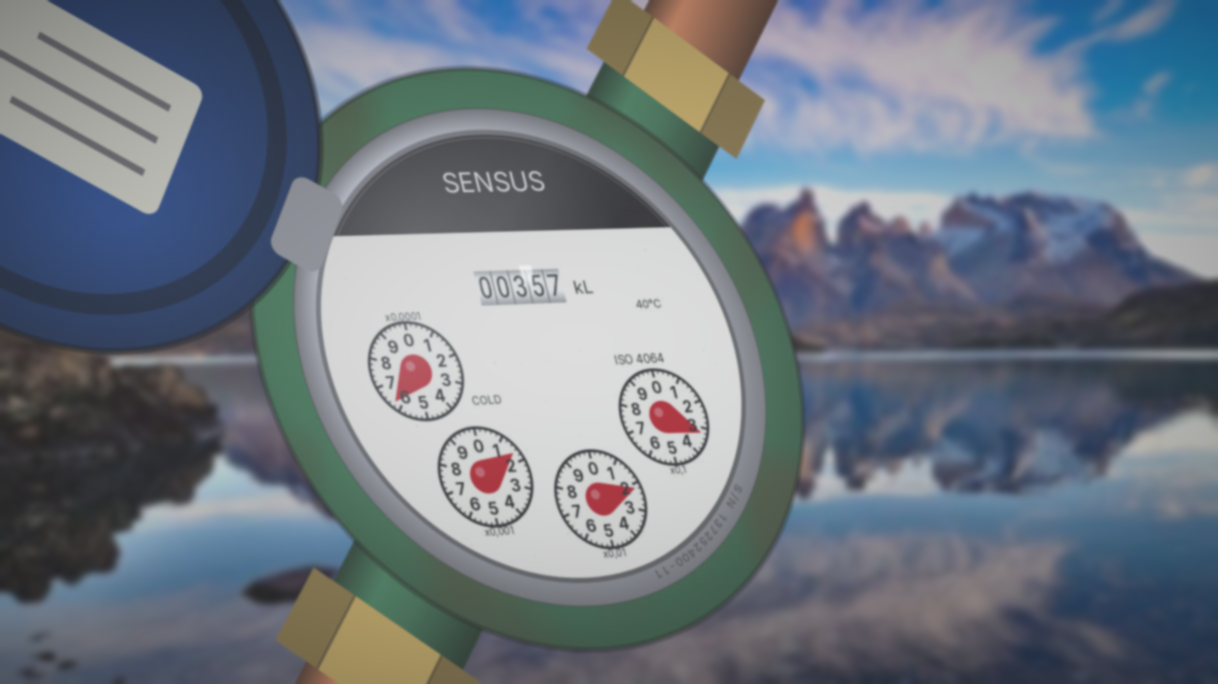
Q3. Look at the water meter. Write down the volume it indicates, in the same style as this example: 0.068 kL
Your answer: 357.3216 kL
